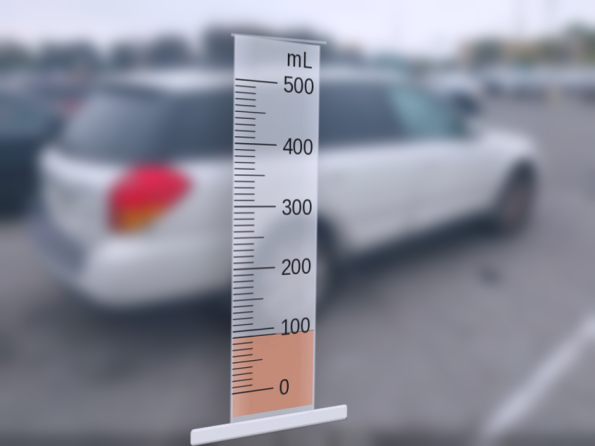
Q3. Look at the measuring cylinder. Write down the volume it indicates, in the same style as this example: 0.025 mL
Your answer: 90 mL
